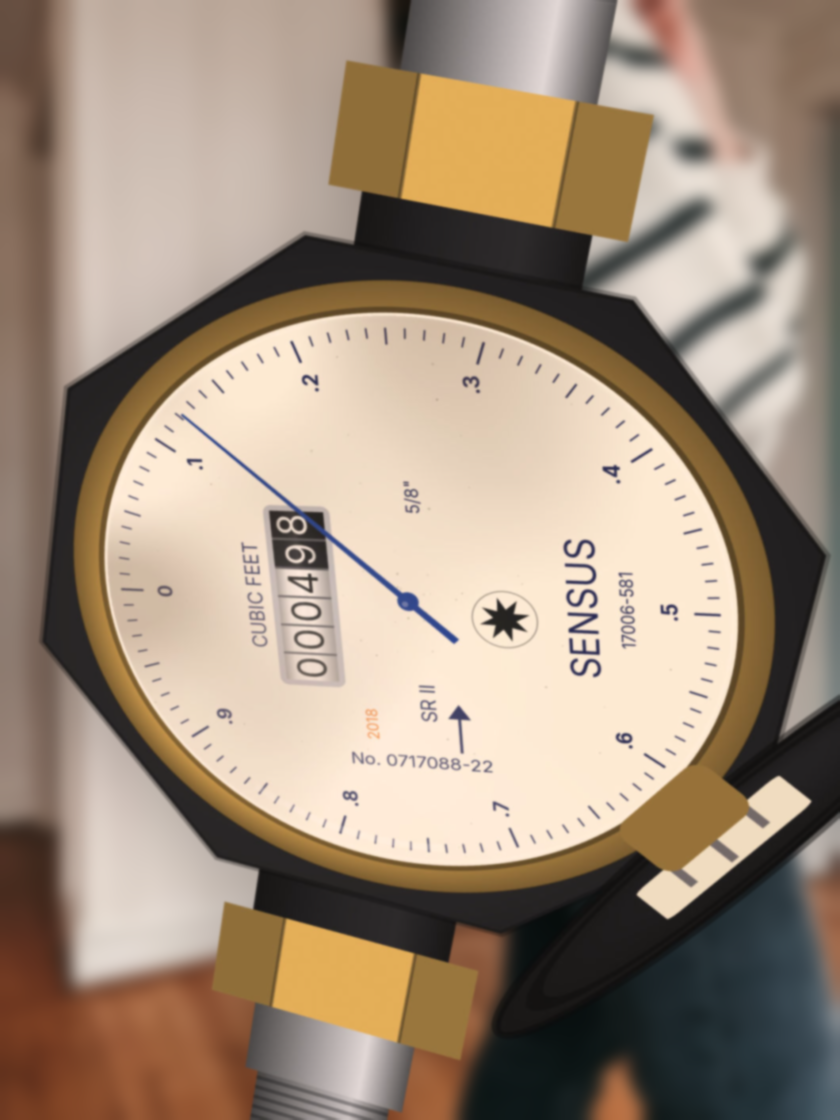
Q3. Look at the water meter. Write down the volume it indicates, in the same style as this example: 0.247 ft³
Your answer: 498.12 ft³
